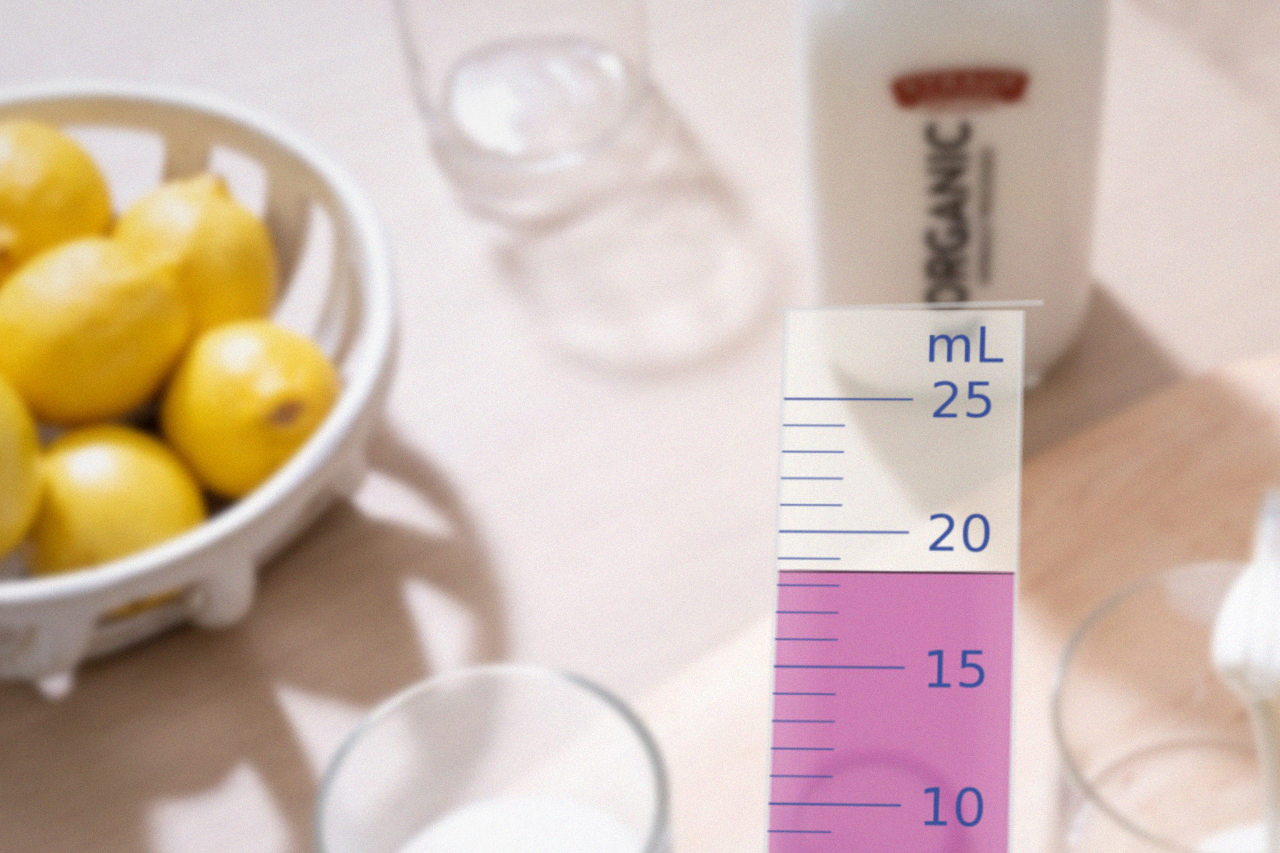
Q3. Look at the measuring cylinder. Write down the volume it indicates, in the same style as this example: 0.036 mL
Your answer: 18.5 mL
